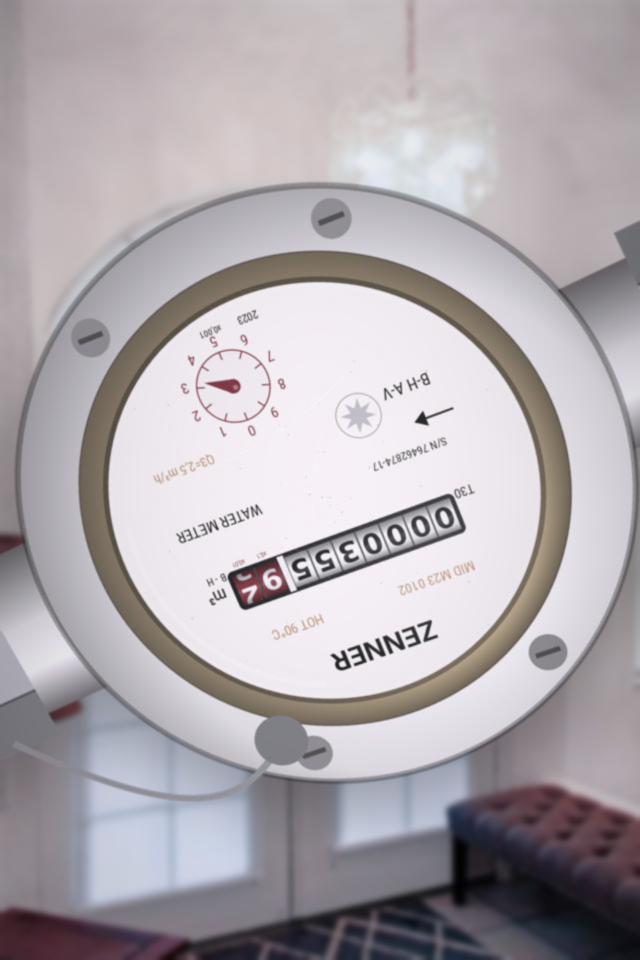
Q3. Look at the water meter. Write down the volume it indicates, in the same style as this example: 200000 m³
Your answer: 355.923 m³
